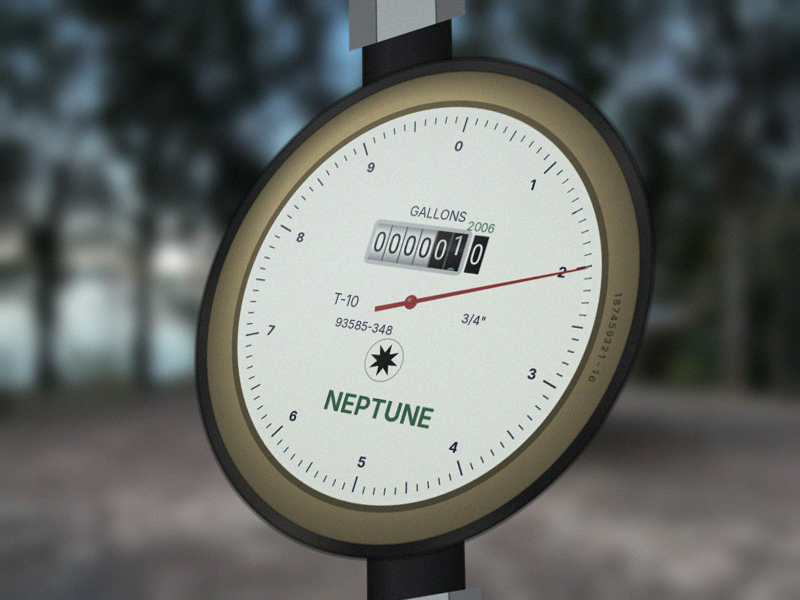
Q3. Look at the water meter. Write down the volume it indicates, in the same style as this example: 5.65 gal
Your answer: 12.0 gal
